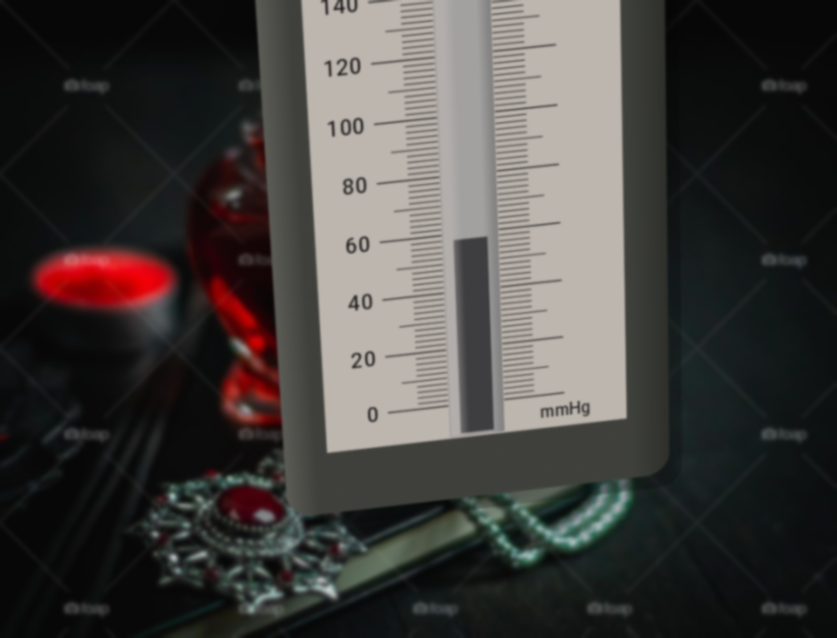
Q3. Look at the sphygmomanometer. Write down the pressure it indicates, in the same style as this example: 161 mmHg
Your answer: 58 mmHg
